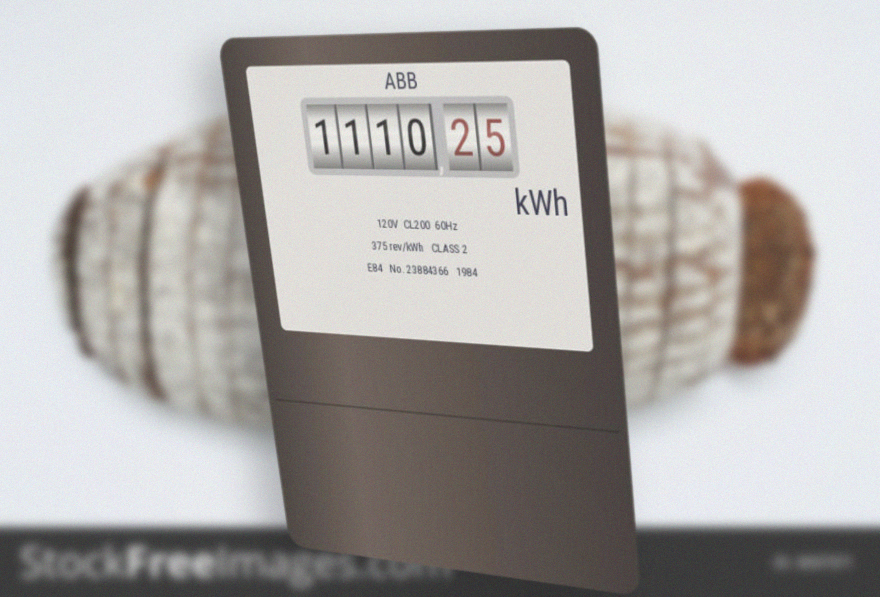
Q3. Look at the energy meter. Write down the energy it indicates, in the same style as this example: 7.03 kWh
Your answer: 1110.25 kWh
